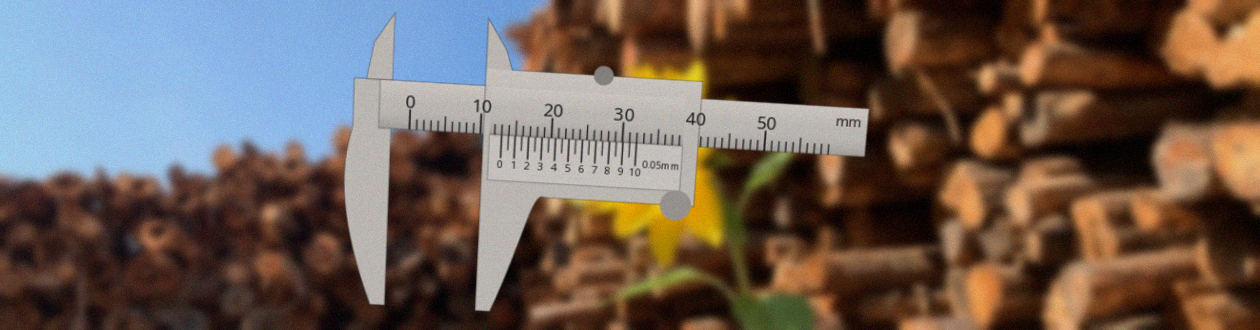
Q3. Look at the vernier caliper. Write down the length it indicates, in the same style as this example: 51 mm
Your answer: 13.0 mm
